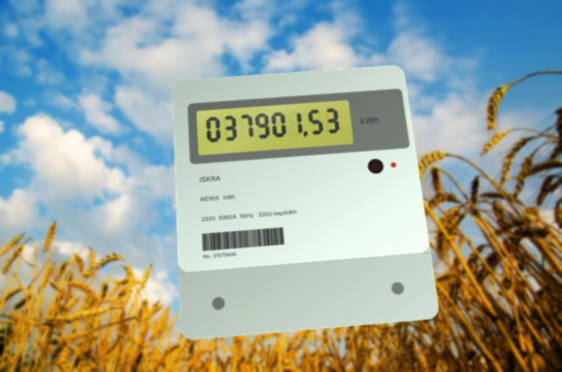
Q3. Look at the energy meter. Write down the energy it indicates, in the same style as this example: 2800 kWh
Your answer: 37901.53 kWh
